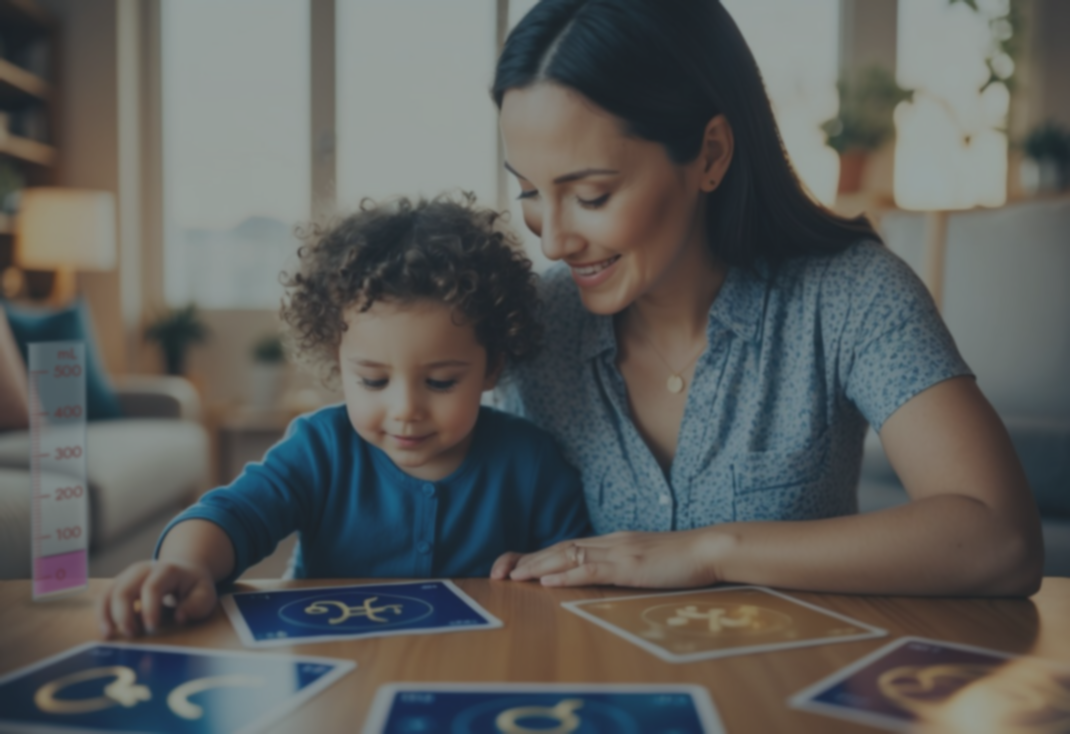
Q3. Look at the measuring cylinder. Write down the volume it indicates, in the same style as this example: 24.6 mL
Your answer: 50 mL
